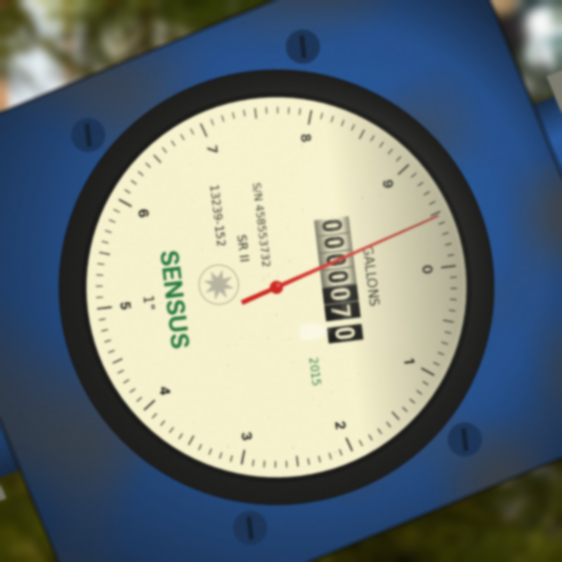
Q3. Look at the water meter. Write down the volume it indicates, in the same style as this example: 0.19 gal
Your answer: 69.5 gal
